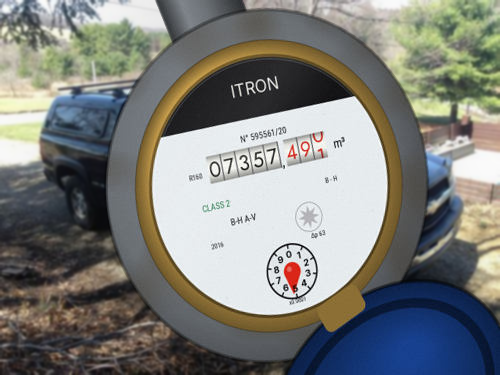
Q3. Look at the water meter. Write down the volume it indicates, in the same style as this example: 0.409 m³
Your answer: 7357.4905 m³
